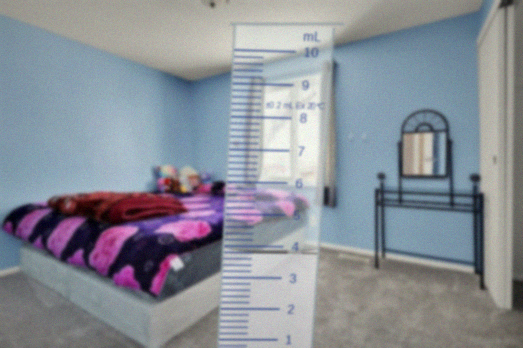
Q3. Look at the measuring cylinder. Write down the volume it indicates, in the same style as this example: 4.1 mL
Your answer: 3.8 mL
